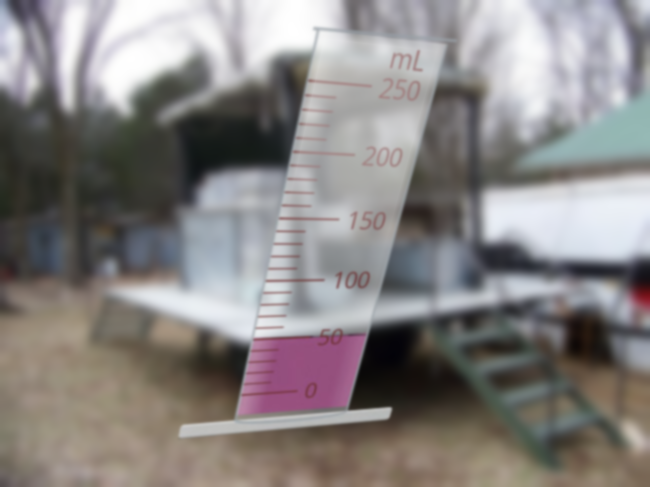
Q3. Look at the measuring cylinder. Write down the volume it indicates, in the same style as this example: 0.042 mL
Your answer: 50 mL
